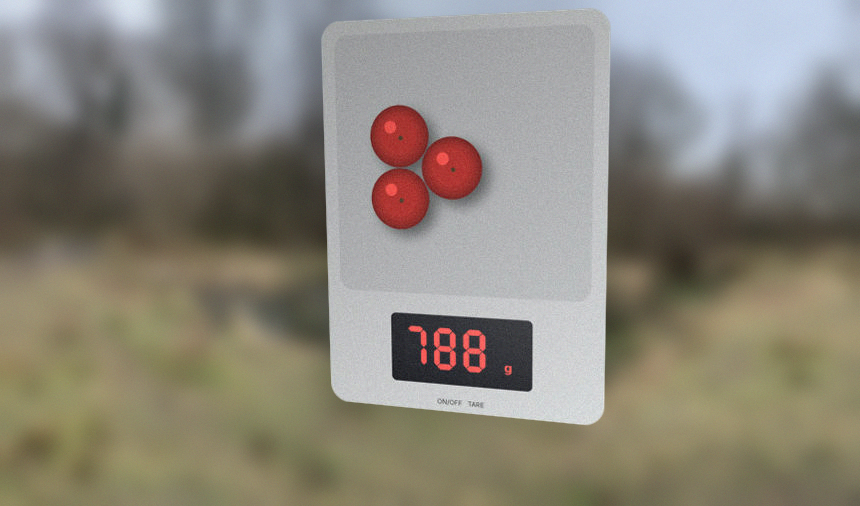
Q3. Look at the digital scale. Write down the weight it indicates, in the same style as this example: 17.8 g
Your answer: 788 g
